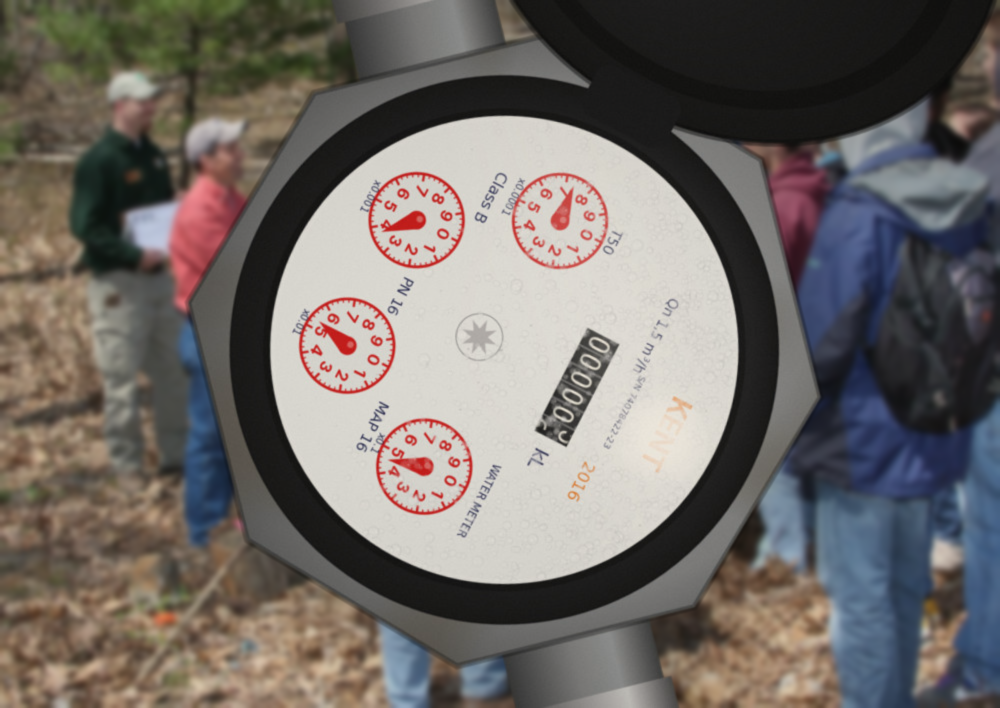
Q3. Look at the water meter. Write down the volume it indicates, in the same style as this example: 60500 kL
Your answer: 5.4537 kL
